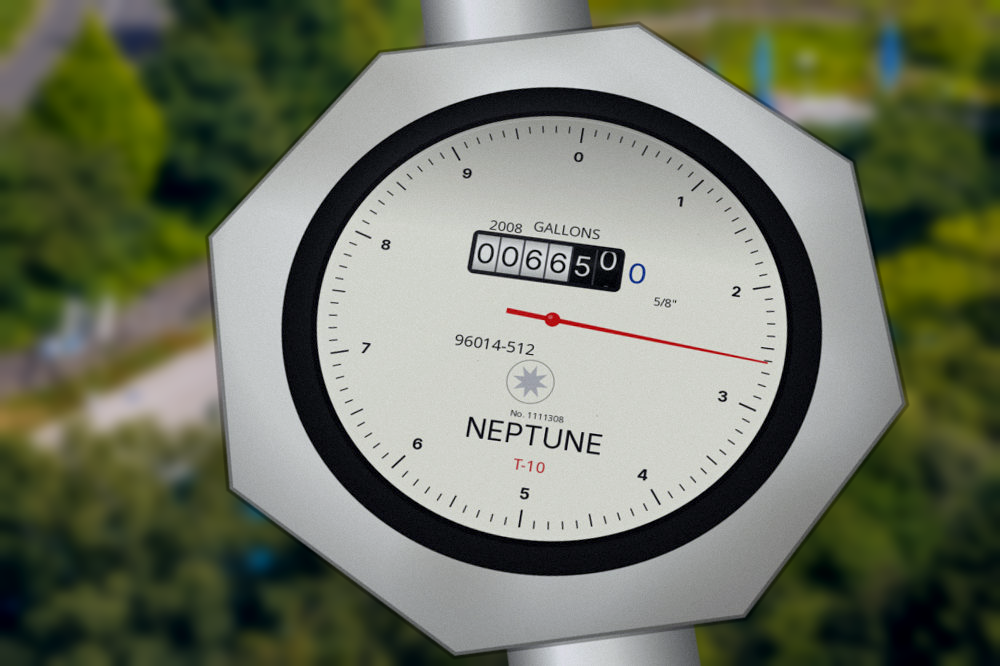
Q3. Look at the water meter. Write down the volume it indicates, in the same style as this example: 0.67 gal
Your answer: 66502.6 gal
